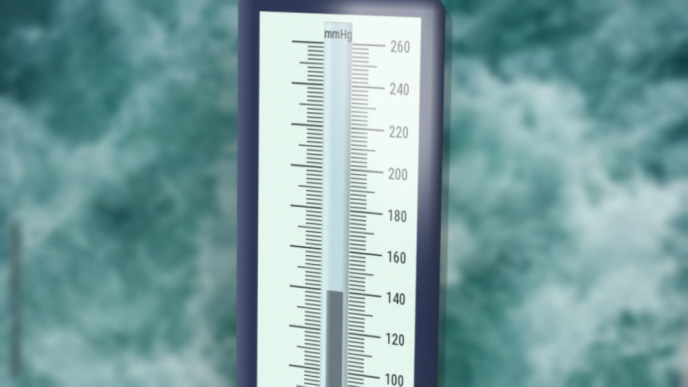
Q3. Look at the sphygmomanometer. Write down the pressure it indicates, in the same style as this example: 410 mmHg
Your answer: 140 mmHg
